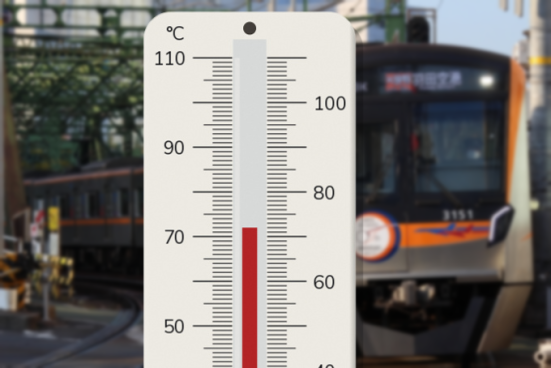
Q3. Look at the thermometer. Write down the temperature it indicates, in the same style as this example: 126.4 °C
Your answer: 72 °C
